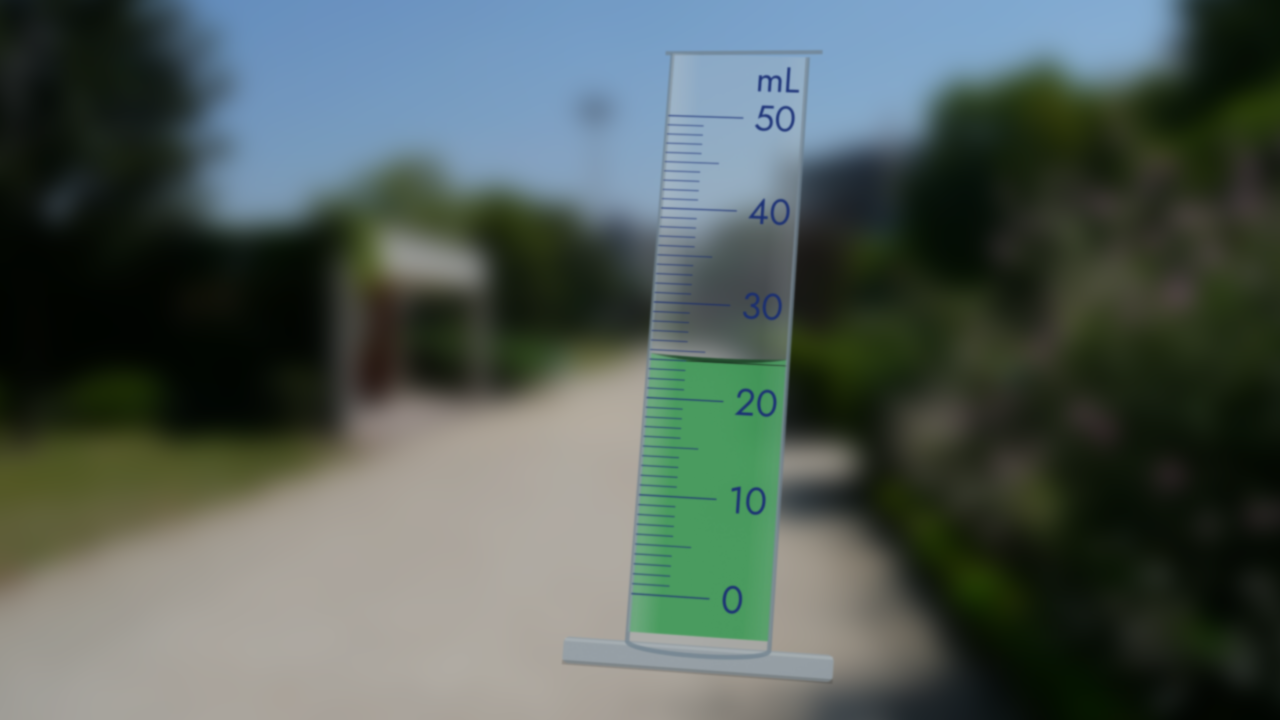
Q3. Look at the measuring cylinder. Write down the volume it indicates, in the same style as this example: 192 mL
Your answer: 24 mL
